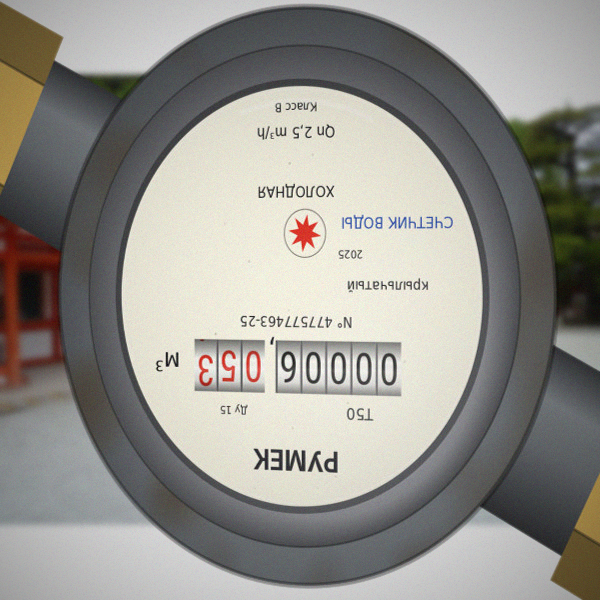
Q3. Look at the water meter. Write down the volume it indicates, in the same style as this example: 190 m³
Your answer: 6.053 m³
